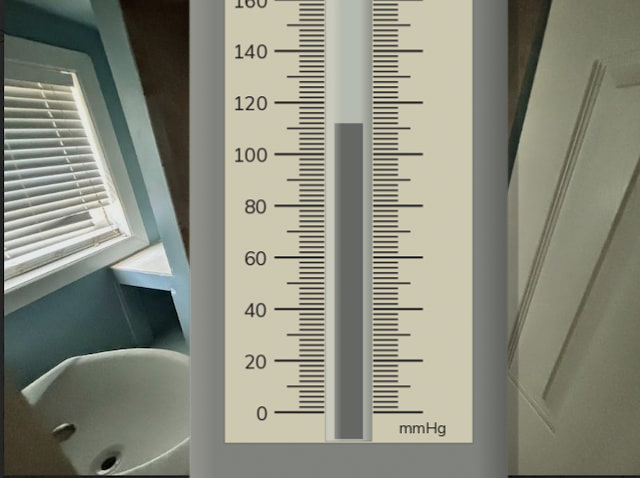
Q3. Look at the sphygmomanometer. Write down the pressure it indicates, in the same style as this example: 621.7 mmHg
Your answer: 112 mmHg
